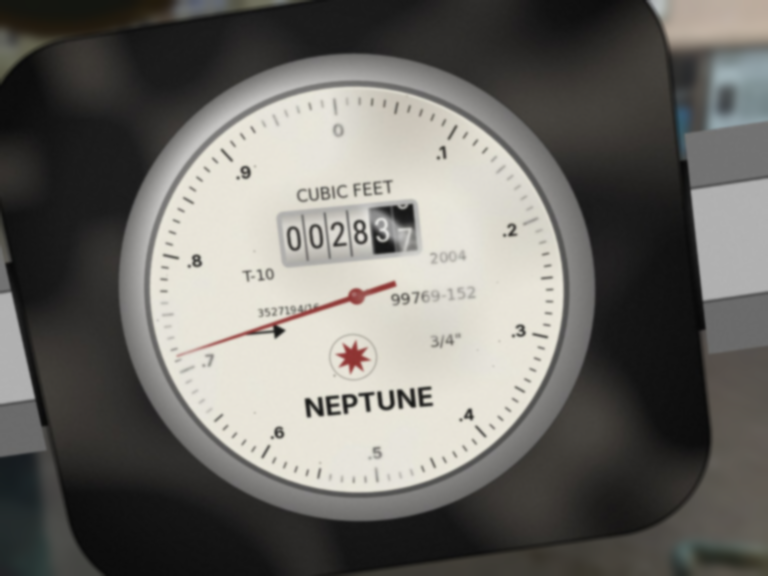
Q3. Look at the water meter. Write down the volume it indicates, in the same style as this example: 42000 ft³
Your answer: 2836.71 ft³
